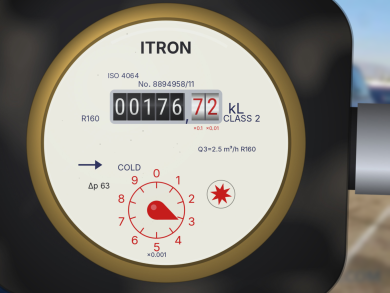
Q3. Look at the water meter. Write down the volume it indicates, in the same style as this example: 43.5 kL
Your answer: 176.723 kL
